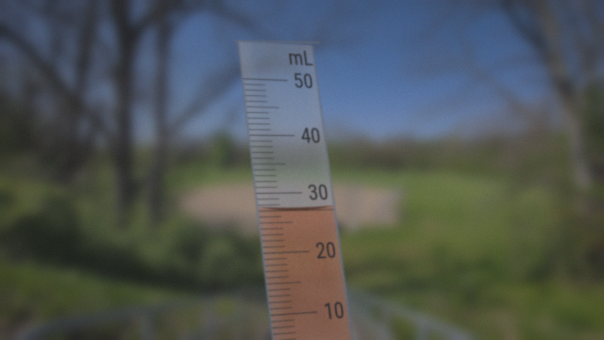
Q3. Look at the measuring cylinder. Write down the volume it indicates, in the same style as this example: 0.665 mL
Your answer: 27 mL
